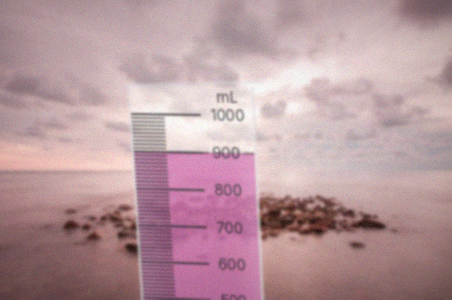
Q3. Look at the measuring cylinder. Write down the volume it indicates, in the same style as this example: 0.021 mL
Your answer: 900 mL
